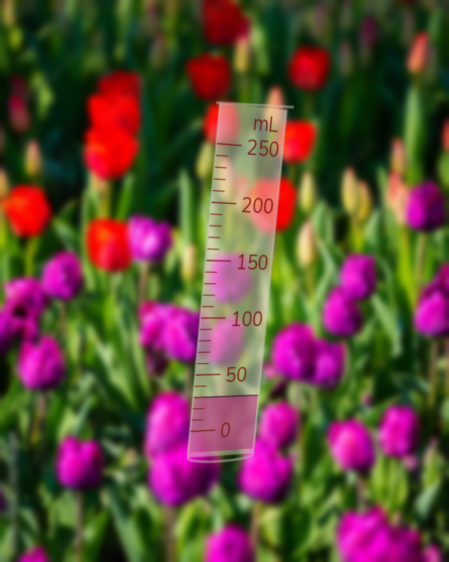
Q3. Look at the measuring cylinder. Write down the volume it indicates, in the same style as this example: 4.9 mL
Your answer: 30 mL
